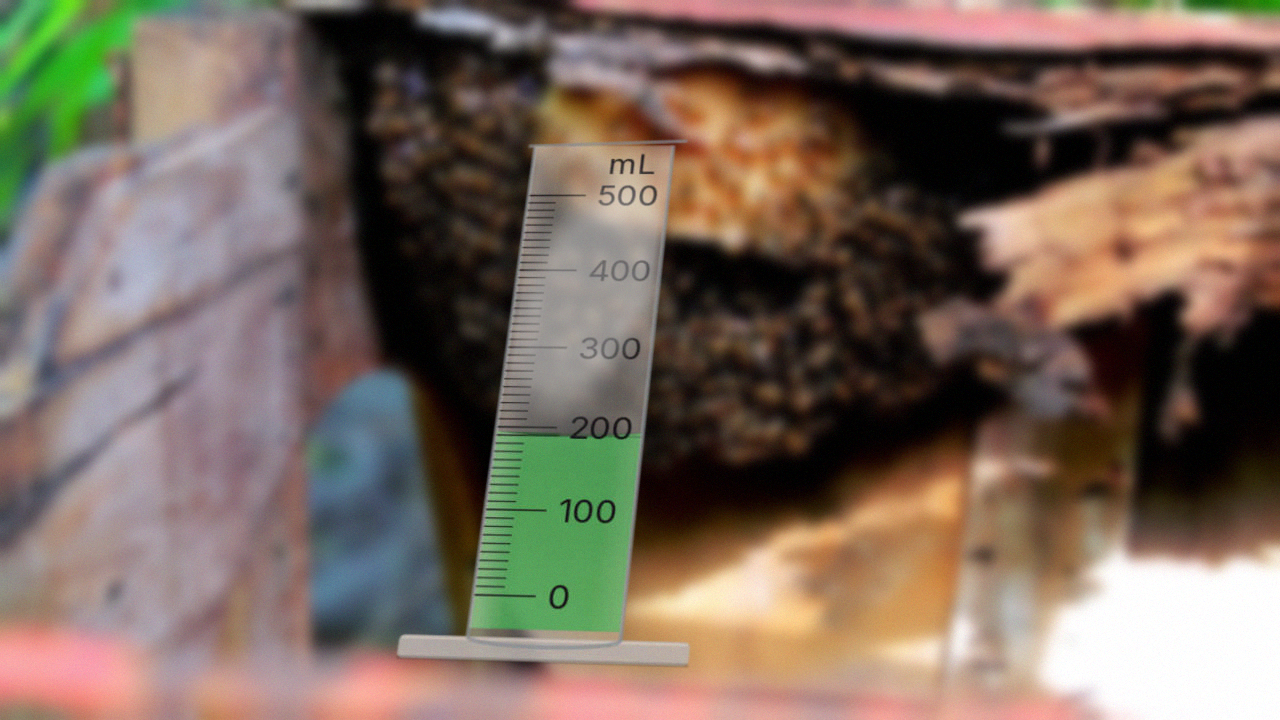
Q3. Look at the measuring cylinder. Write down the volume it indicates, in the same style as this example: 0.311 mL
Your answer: 190 mL
